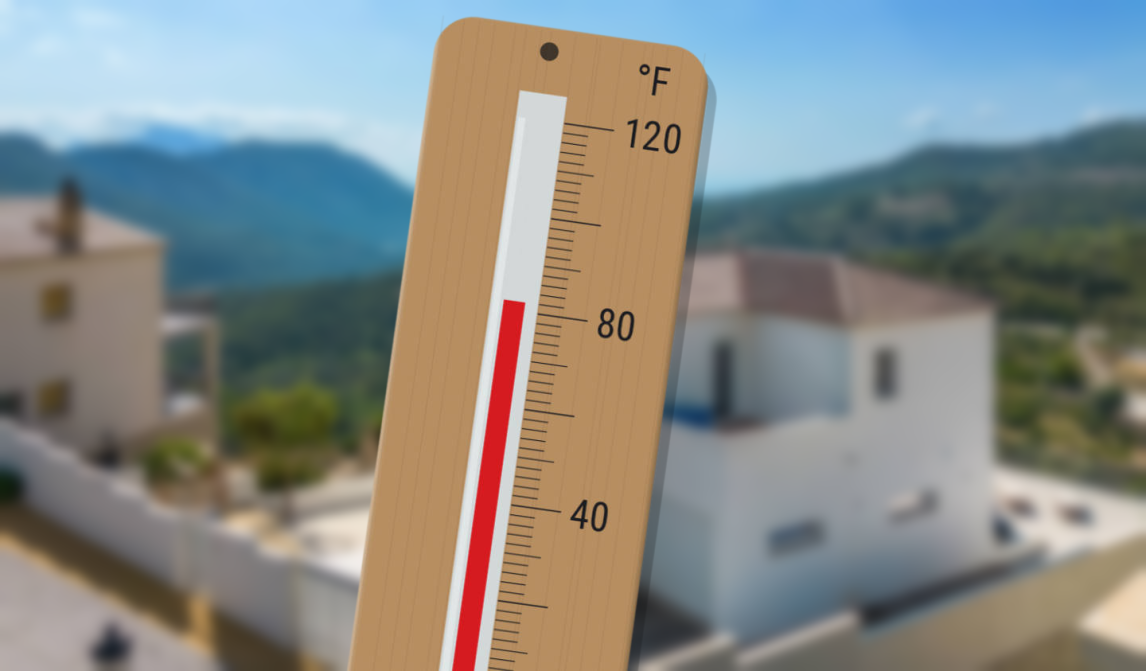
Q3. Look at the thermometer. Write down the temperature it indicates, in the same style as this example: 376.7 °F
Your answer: 82 °F
